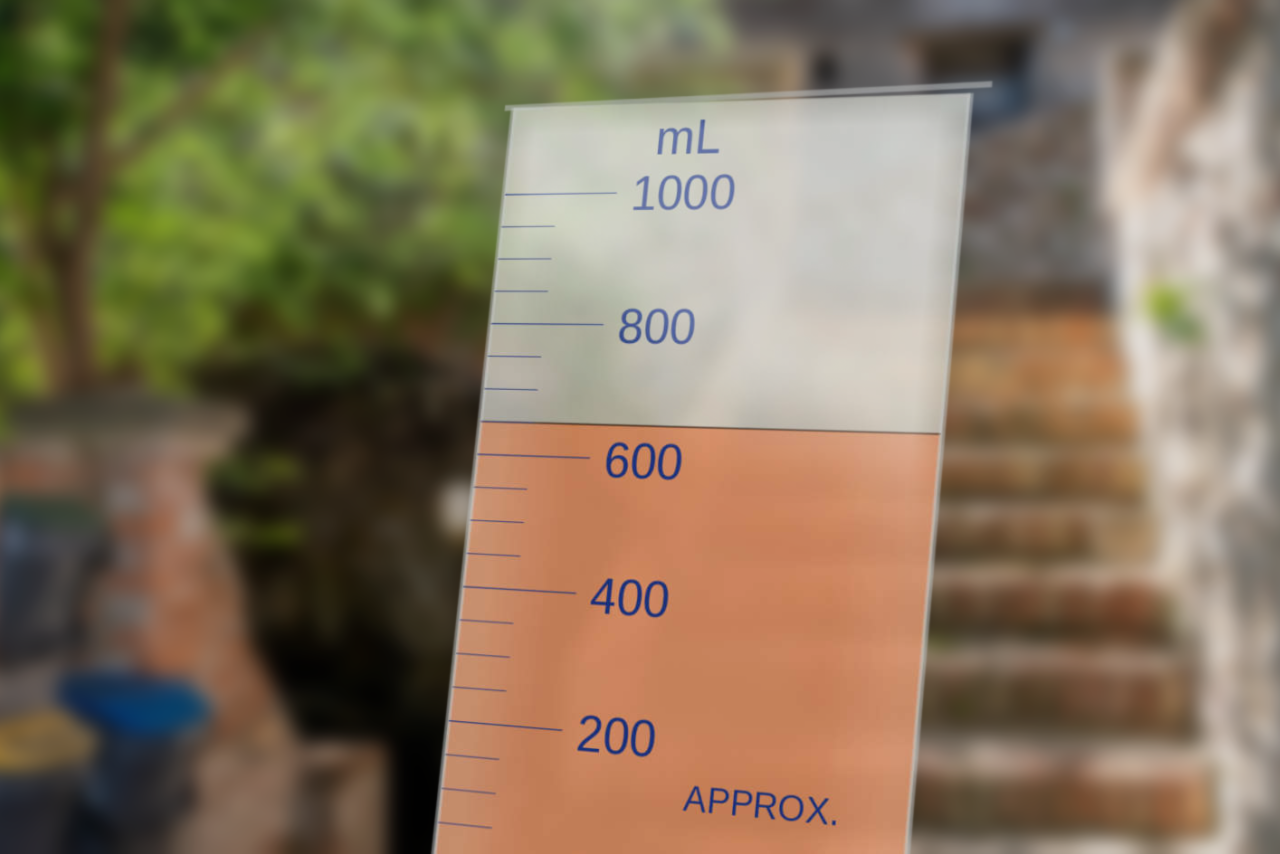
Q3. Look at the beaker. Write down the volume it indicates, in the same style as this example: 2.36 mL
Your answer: 650 mL
